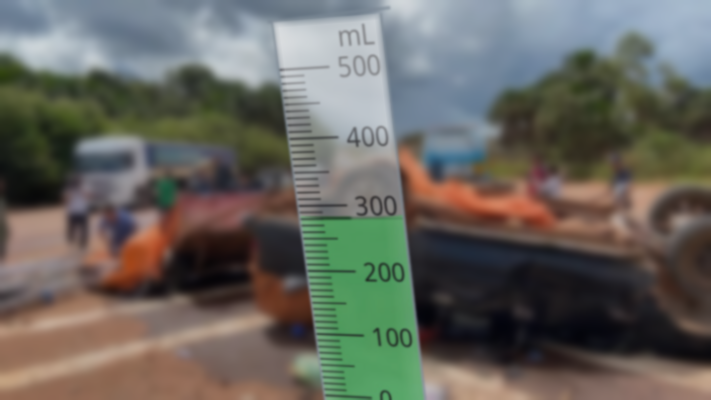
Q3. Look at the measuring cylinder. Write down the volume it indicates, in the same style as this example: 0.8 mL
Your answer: 280 mL
